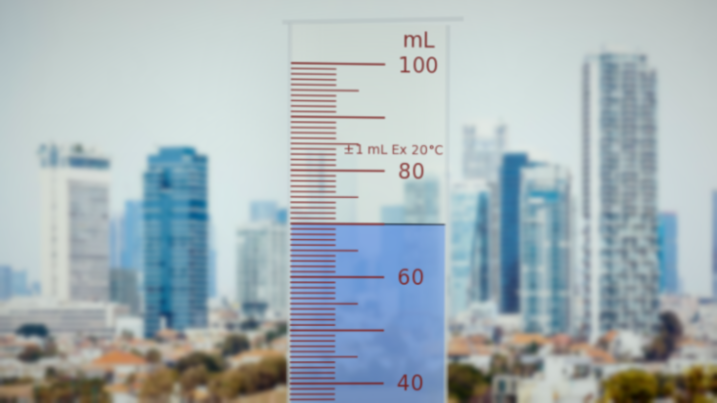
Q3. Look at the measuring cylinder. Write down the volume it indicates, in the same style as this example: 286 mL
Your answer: 70 mL
